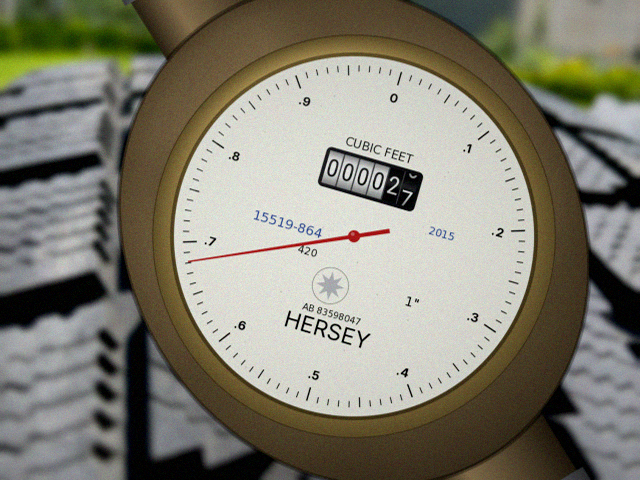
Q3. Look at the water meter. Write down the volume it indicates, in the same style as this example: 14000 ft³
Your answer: 26.68 ft³
